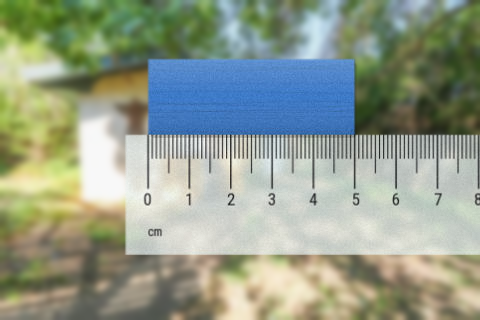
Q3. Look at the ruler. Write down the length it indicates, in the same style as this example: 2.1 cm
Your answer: 5 cm
